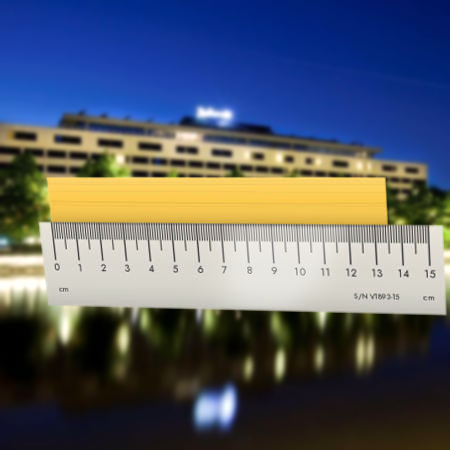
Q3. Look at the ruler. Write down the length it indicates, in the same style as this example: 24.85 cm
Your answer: 13.5 cm
